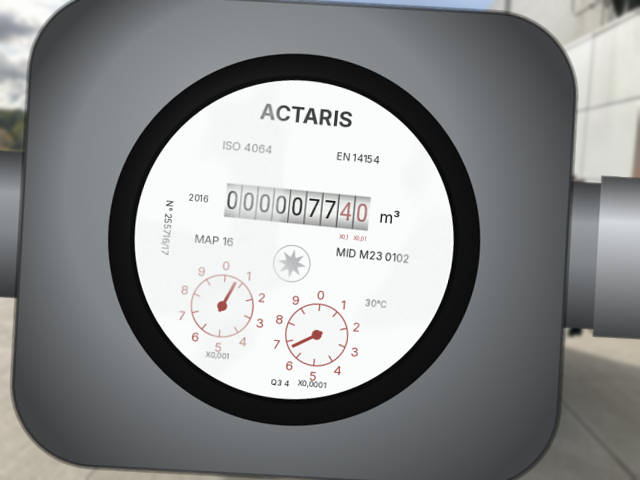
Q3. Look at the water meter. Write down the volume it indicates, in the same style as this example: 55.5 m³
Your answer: 77.4006 m³
